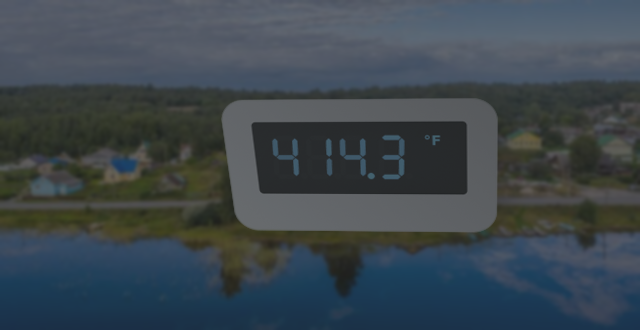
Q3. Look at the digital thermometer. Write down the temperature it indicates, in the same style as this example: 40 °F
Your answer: 414.3 °F
